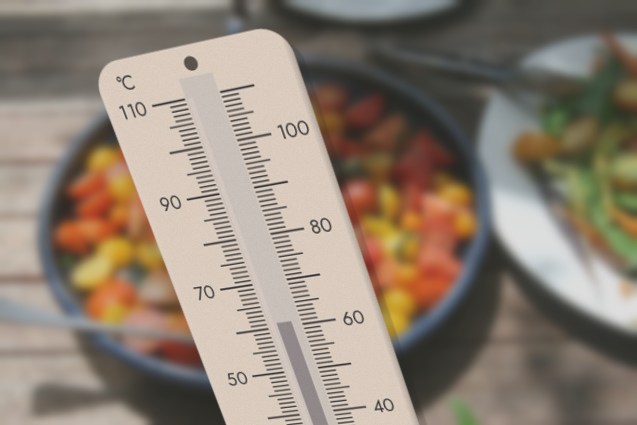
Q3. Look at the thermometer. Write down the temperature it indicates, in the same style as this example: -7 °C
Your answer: 61 °C
